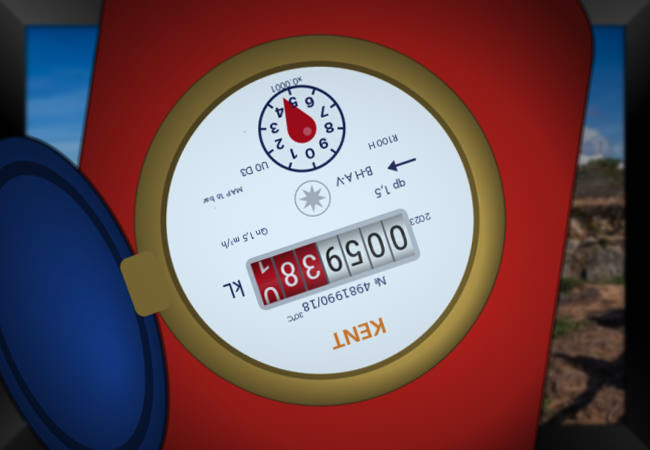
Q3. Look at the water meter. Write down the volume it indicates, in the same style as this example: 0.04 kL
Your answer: 59.3804 kL
